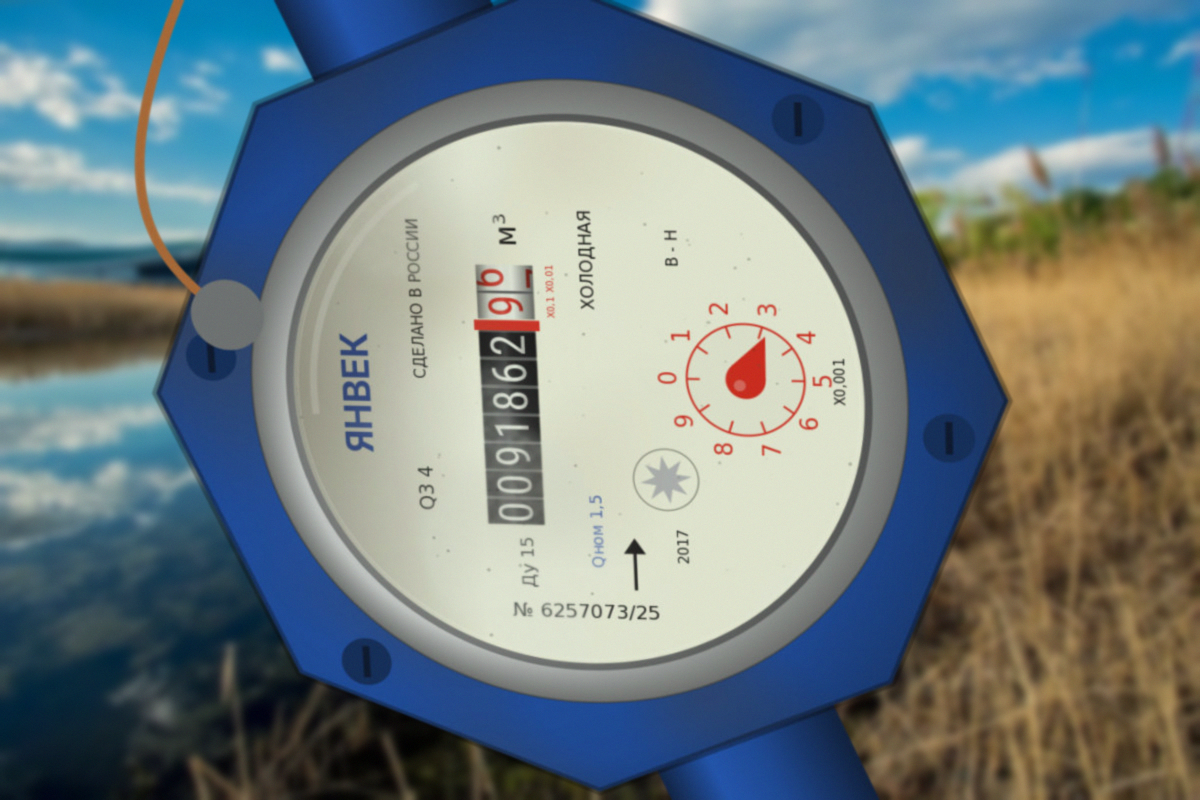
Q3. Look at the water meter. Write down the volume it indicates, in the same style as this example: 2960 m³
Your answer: 91862.963 m³
